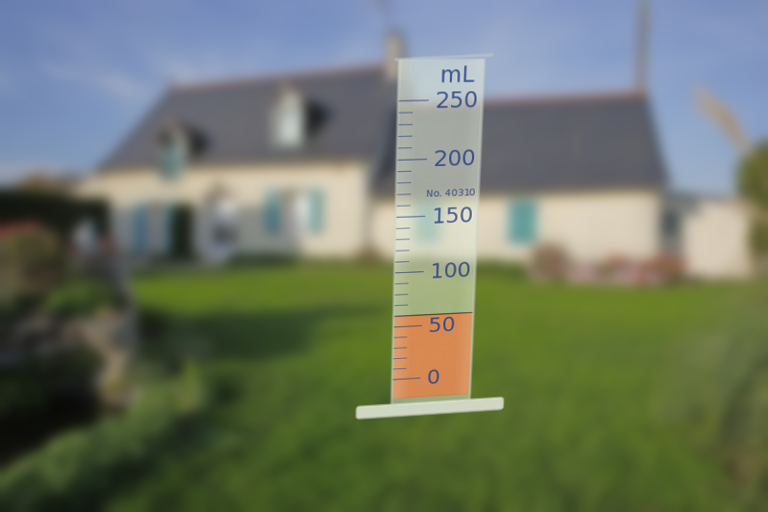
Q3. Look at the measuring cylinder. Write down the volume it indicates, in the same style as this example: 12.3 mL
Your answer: 60 mL
